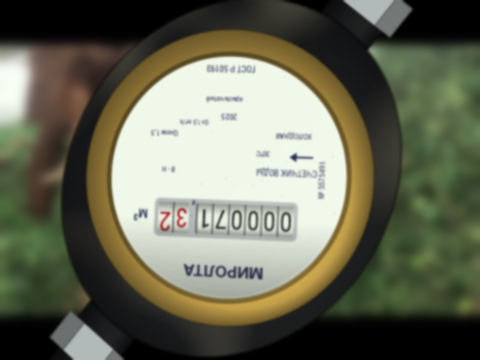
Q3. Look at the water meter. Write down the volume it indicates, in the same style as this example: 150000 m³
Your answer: 71.32 m³
